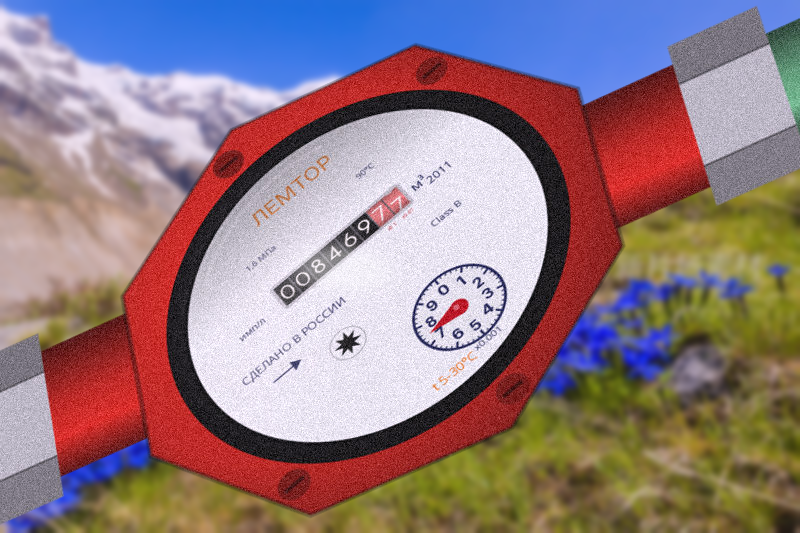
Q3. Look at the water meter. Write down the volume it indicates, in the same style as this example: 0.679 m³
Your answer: 8469.767 m³
